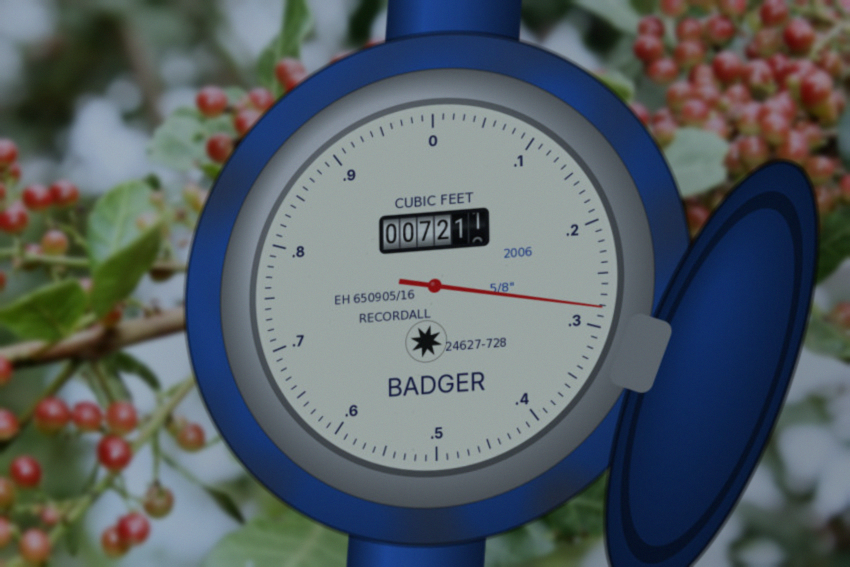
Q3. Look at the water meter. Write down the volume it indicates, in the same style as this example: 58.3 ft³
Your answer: 7211.28 ft³
